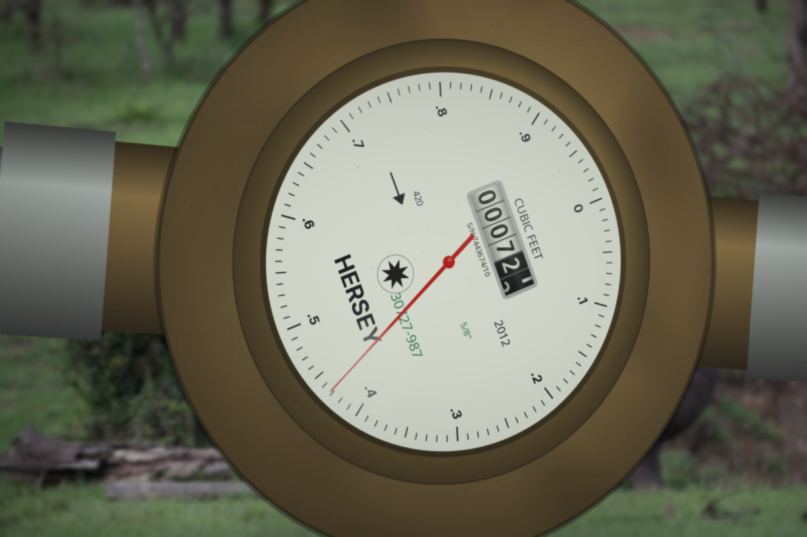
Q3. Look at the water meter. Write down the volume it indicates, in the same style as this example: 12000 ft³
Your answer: 721.43 ft³
